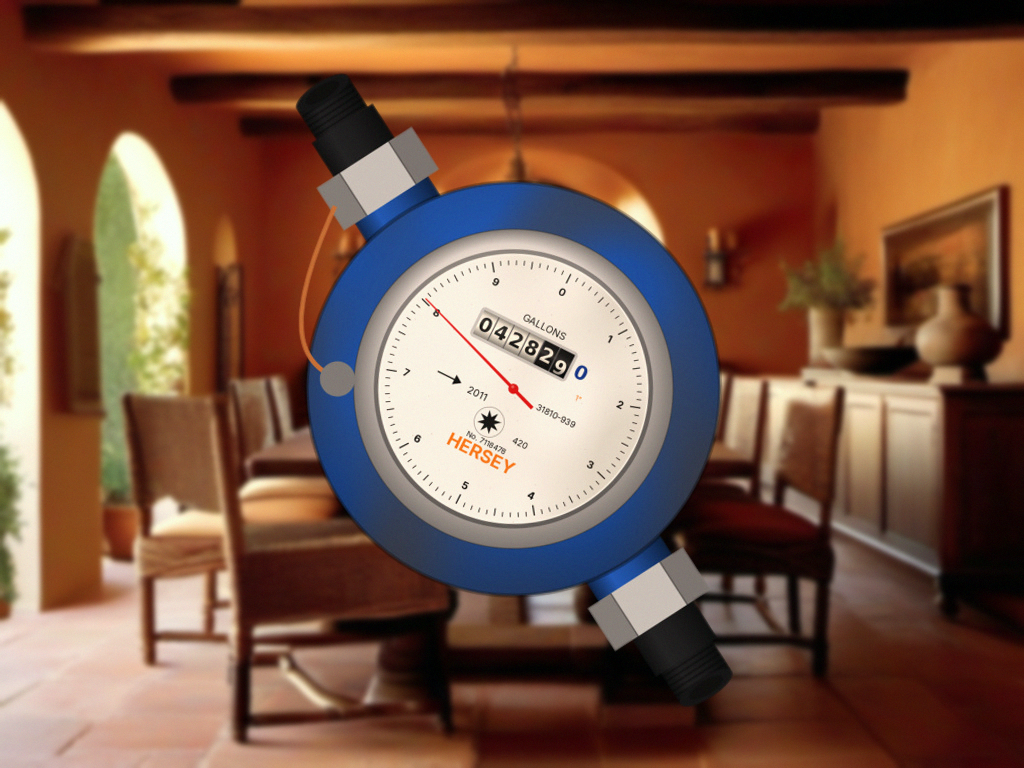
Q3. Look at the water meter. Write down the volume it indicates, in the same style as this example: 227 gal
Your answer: 428288.0 gal
